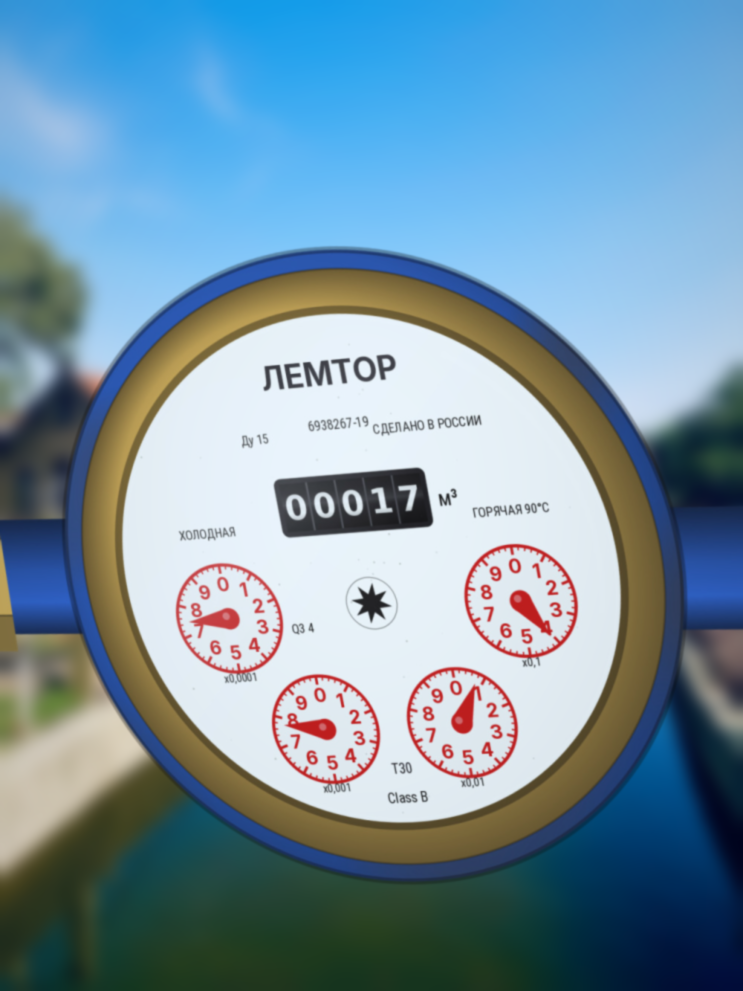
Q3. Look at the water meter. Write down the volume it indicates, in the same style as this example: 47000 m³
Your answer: 17.4077 m³
